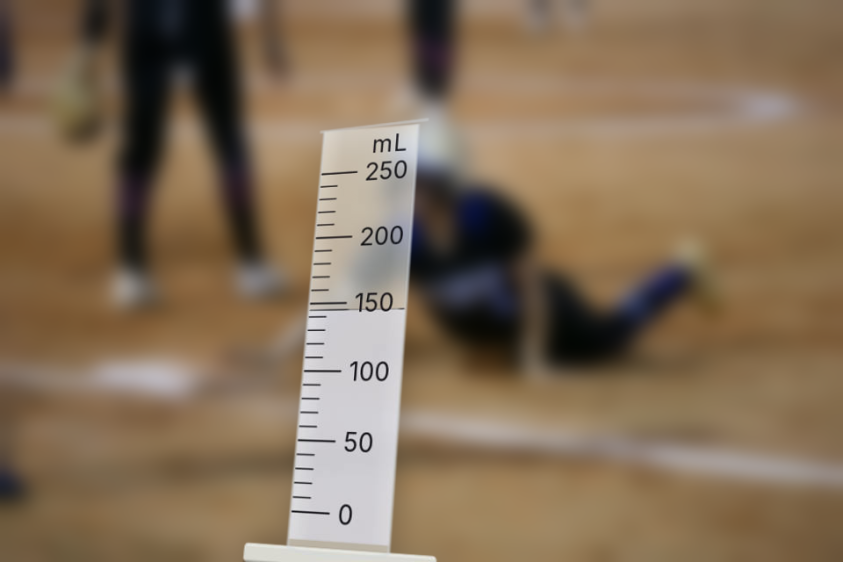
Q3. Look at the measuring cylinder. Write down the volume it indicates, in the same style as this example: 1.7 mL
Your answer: 145 mL
